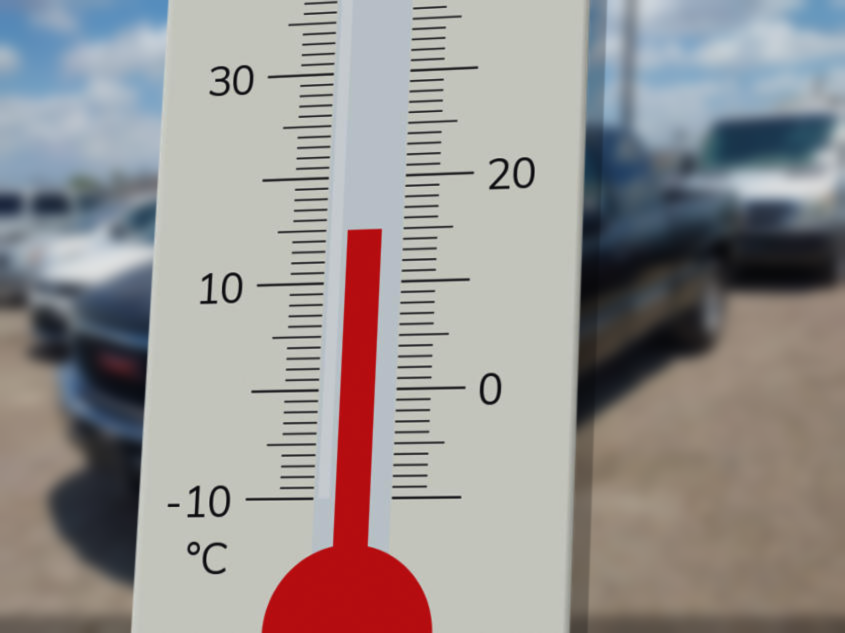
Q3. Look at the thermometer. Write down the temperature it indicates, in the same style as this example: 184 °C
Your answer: 15 °C
